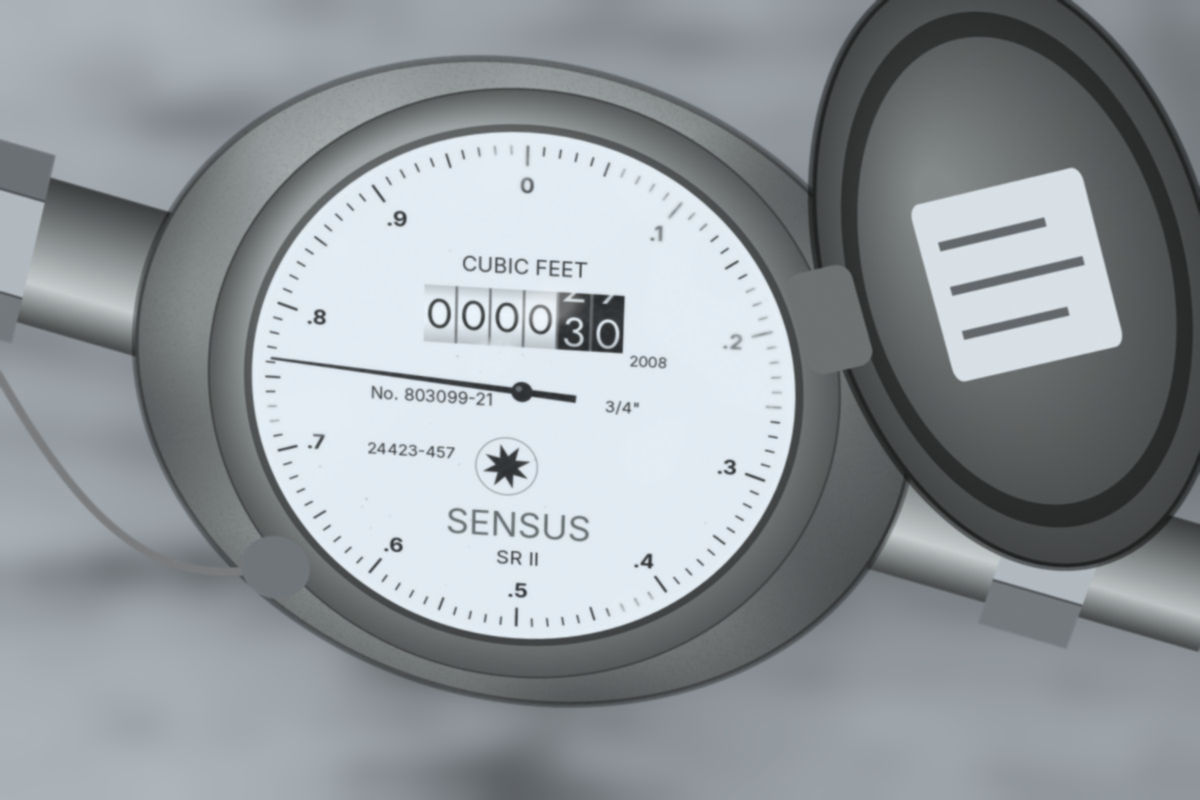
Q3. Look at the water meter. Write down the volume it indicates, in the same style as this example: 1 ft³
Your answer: 29.76 ft³
